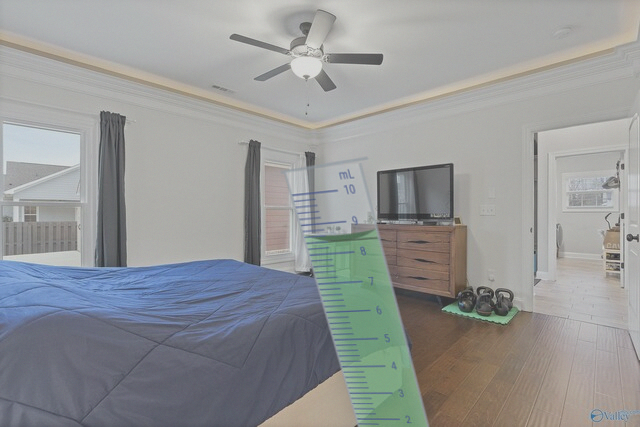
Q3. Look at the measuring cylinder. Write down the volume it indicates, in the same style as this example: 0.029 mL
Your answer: 8.4 mL
